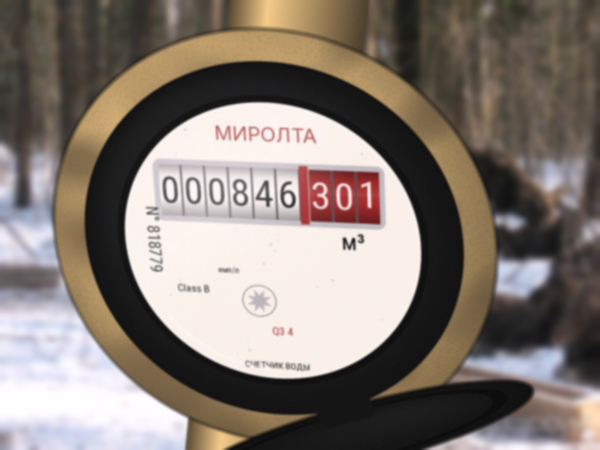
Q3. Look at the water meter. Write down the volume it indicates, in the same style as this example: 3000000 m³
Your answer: 846.301 m³
